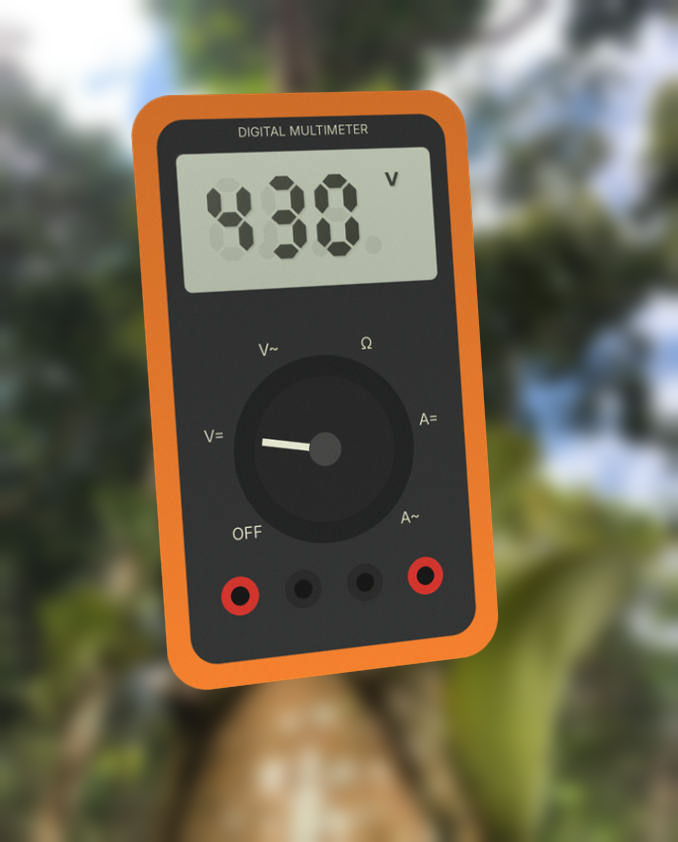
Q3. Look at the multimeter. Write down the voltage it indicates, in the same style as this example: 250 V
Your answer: 430 V
